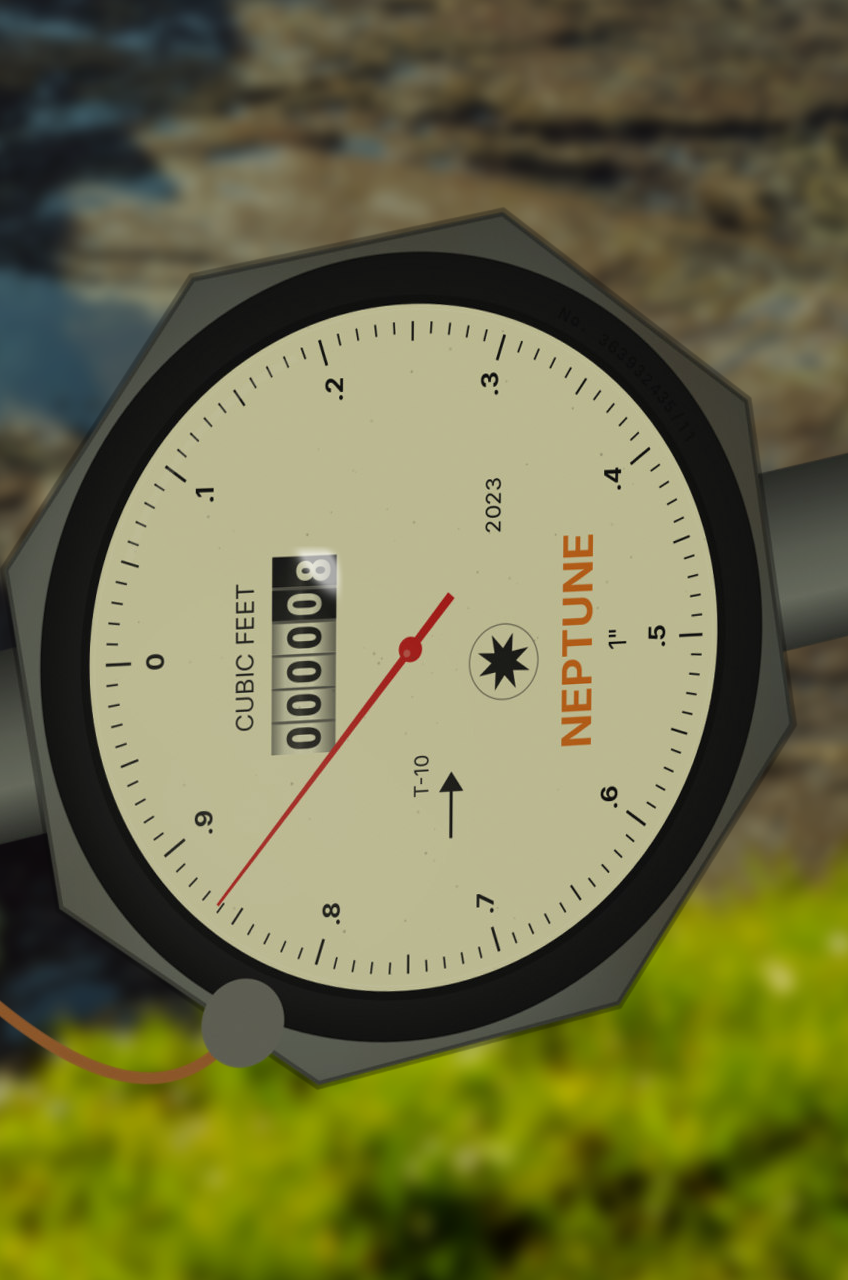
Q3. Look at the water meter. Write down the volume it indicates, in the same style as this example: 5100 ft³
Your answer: 7.86 ft³
